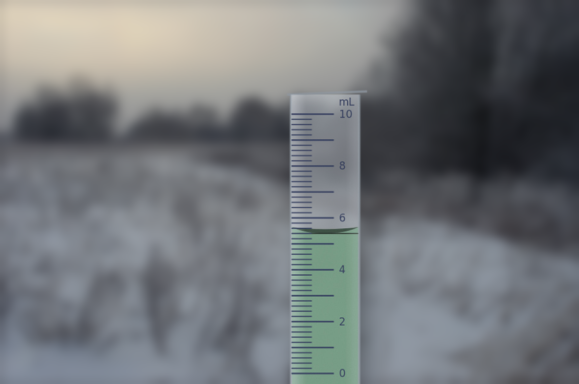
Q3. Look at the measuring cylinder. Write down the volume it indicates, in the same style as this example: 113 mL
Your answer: 5.4 mL
